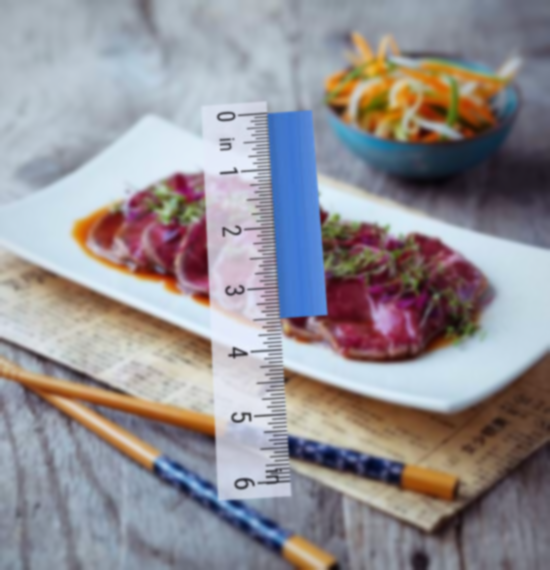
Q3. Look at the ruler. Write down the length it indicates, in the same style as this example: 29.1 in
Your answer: 3.5 in
